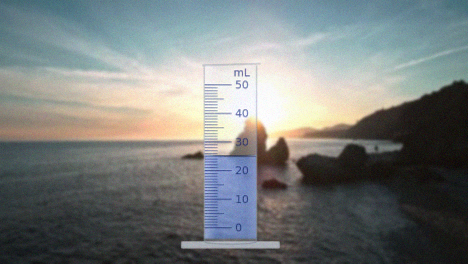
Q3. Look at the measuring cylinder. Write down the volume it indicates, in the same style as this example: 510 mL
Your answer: 25 mL
